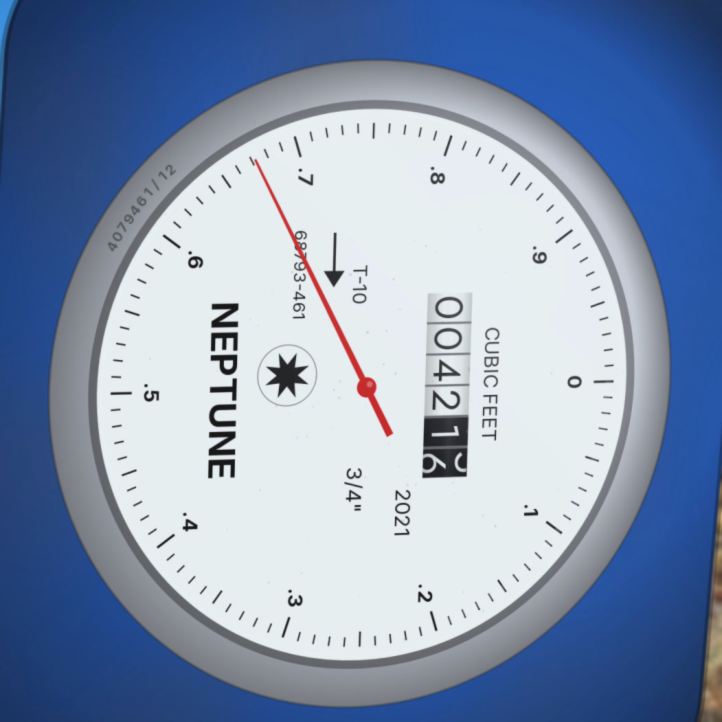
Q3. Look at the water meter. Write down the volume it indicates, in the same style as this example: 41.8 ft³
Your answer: 4215.67 ft³
